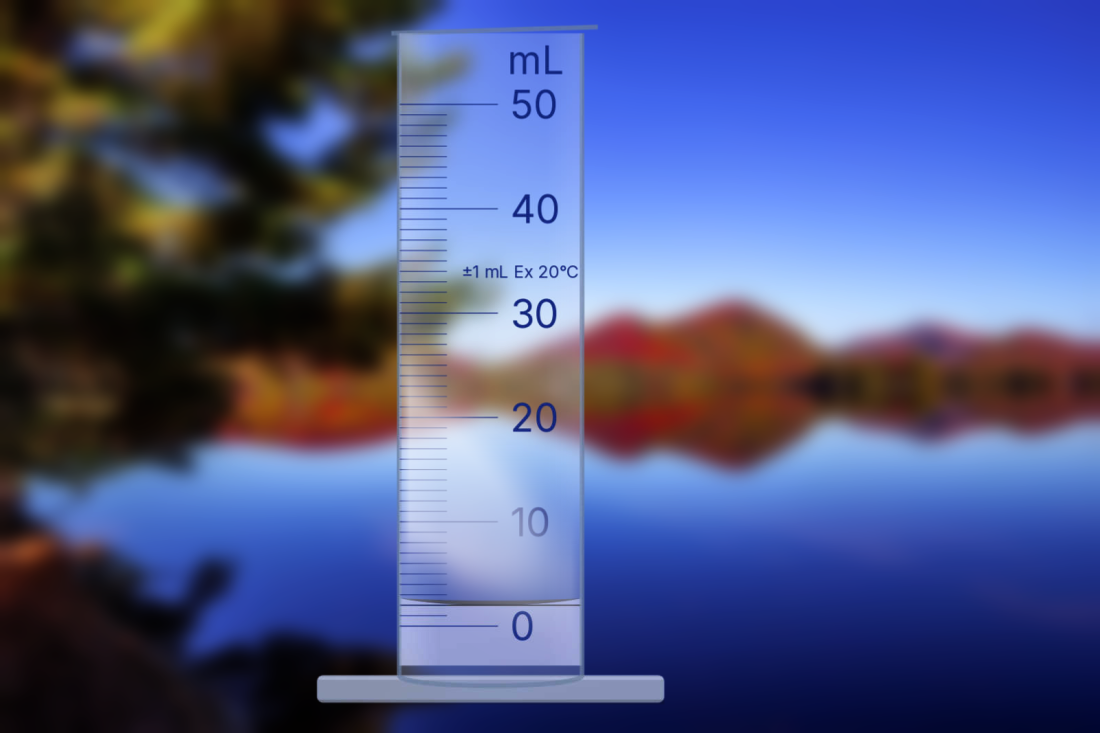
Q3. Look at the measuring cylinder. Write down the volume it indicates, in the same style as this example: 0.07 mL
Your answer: 2 mL
